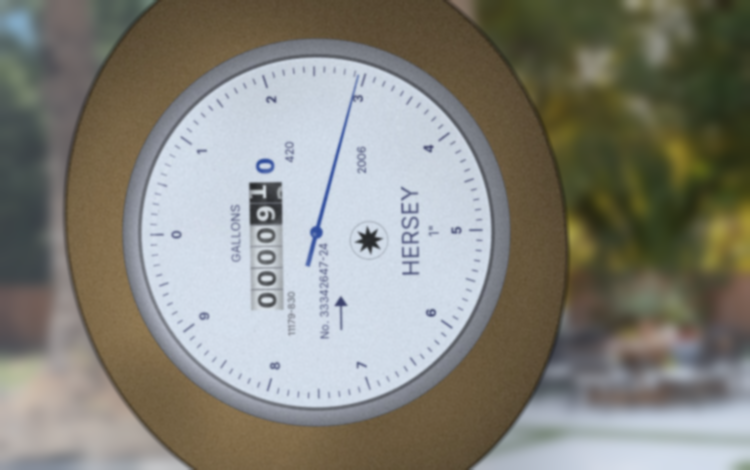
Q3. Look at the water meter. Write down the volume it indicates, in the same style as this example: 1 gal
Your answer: 912.9 gal
